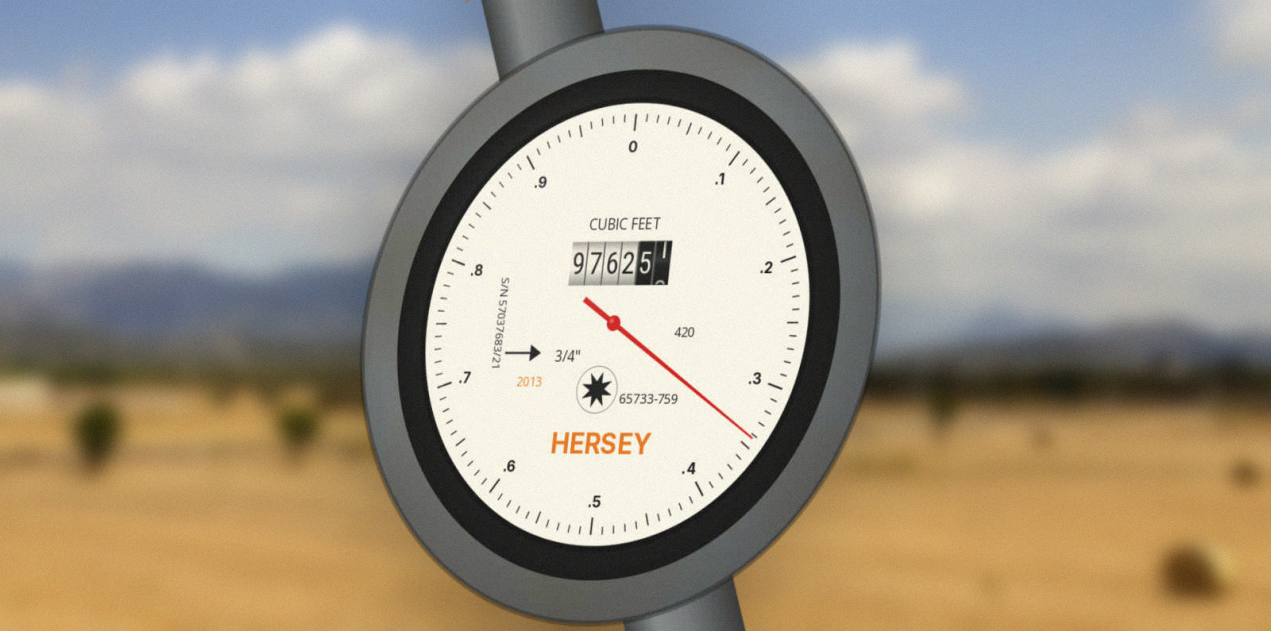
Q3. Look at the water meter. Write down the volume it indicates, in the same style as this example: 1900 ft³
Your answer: 976251.34 ft³
